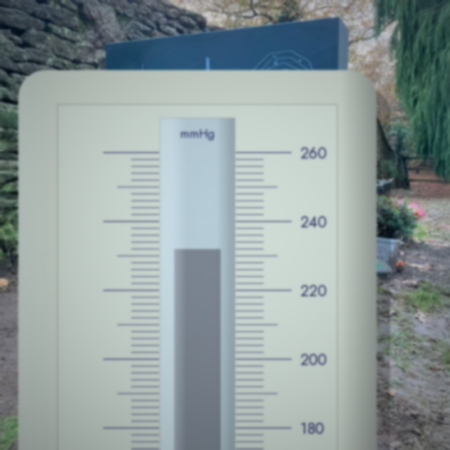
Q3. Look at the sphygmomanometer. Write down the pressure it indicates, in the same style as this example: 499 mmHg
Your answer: 232 mmHg
